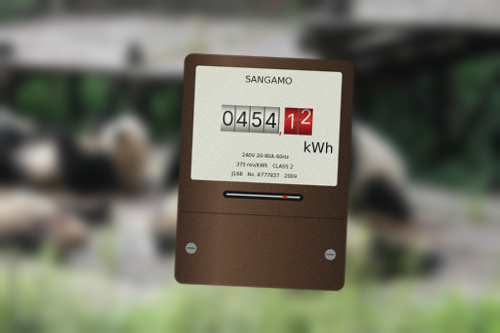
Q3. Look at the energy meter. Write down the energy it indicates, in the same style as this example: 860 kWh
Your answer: 454.12 kWh
